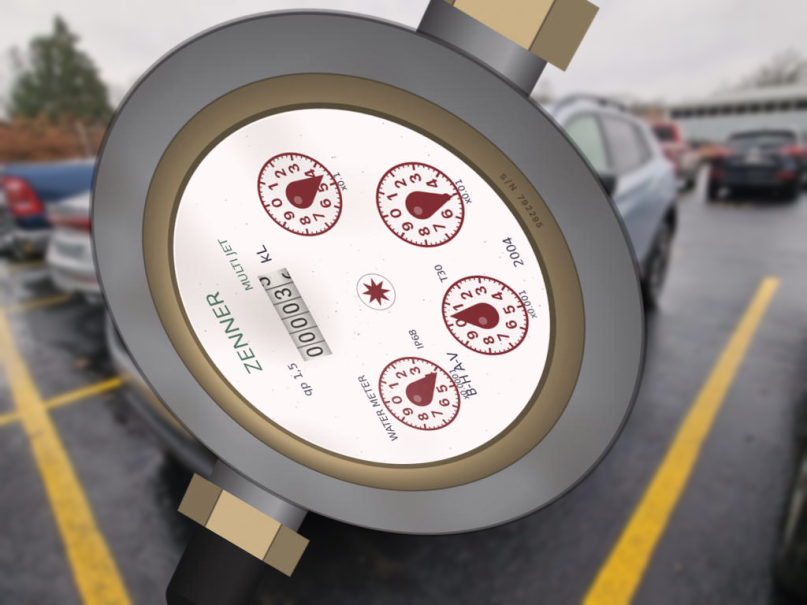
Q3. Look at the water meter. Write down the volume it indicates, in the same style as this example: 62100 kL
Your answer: 35.4504 kL
